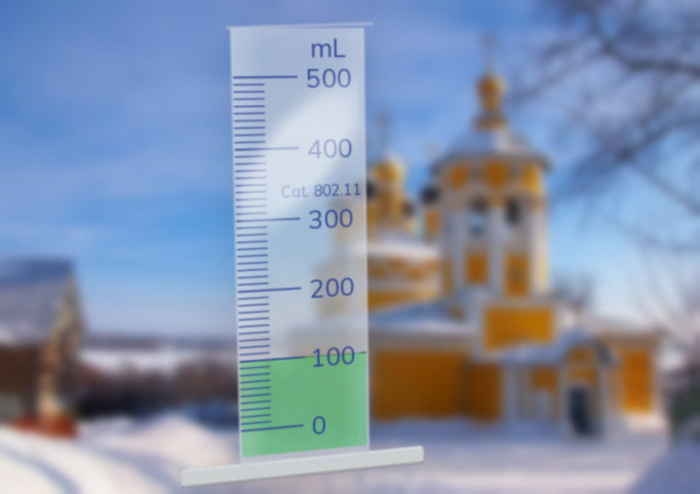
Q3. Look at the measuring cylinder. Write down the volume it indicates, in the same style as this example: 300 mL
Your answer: 100 mL
